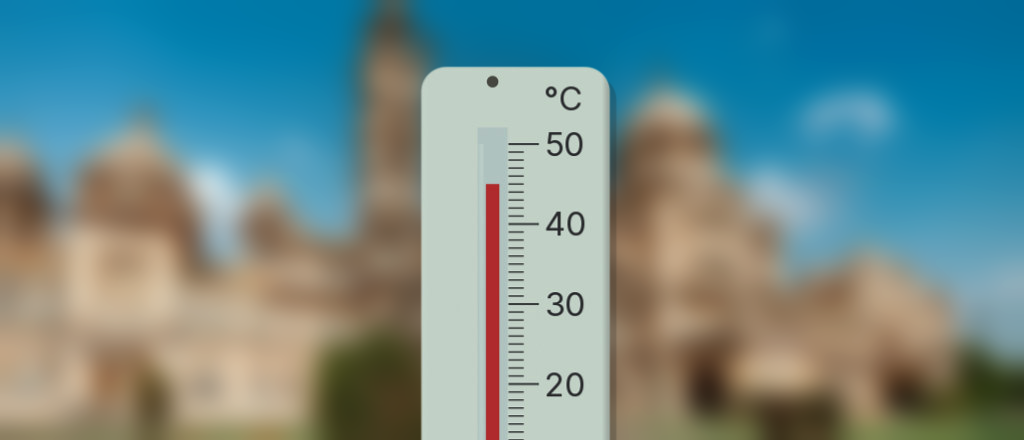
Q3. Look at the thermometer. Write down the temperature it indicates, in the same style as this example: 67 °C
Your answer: 45 °C
